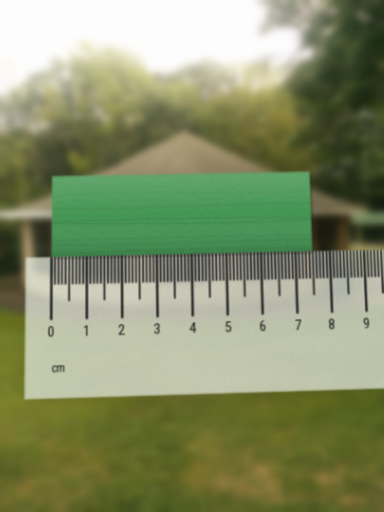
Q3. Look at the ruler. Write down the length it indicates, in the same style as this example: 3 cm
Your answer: 7.5 cm
